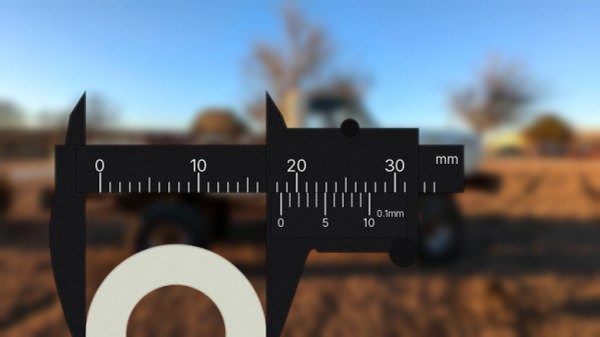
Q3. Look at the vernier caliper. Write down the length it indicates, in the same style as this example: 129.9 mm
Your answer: 18.4 mm
